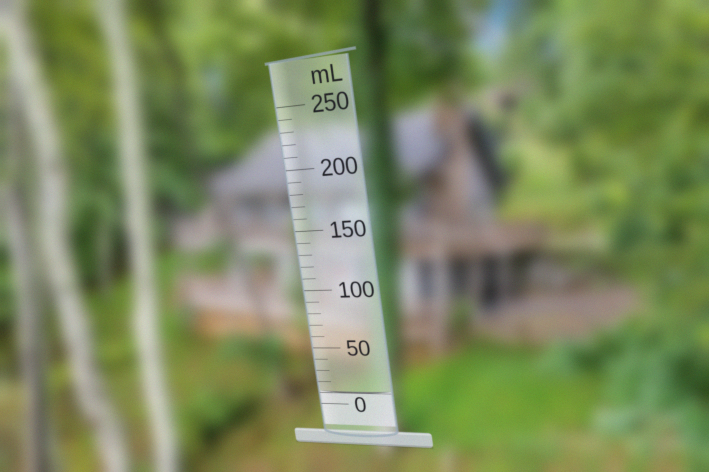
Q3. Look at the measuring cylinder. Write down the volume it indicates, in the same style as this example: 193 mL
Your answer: 10 mL
